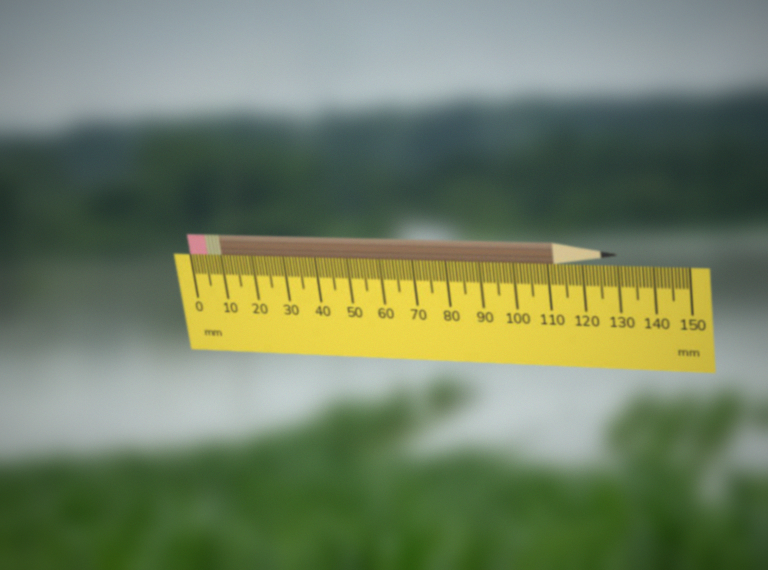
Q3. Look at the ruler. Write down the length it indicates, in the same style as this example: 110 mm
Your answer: 130 mm
